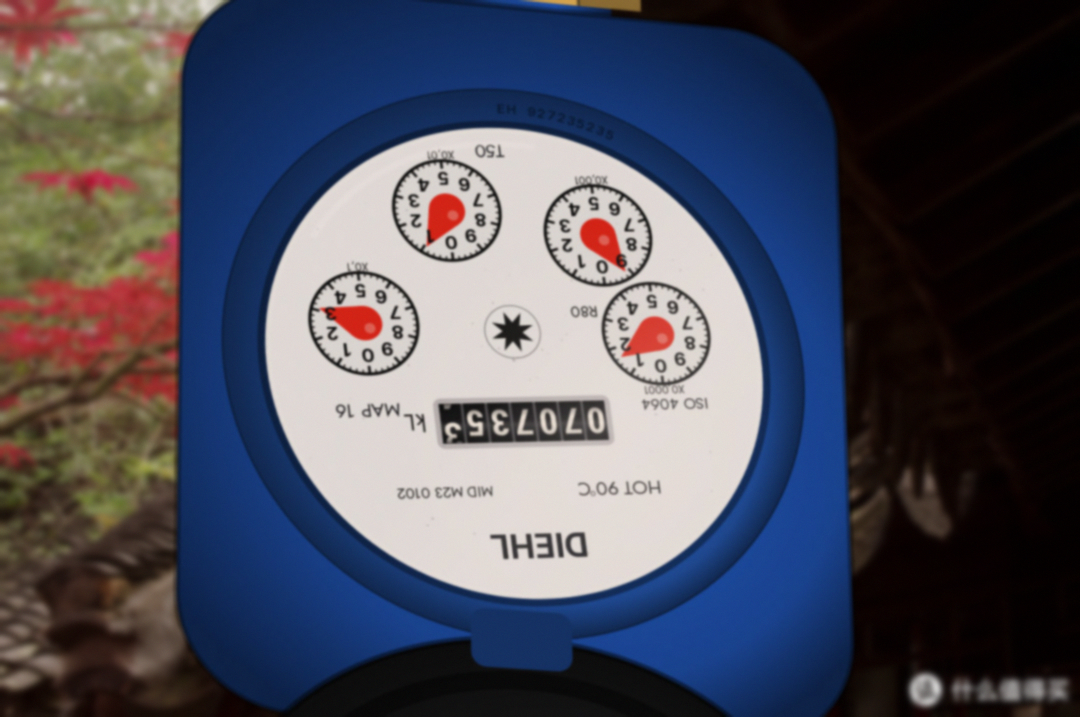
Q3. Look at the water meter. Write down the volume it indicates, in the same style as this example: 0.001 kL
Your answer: 707353.3091 kL
